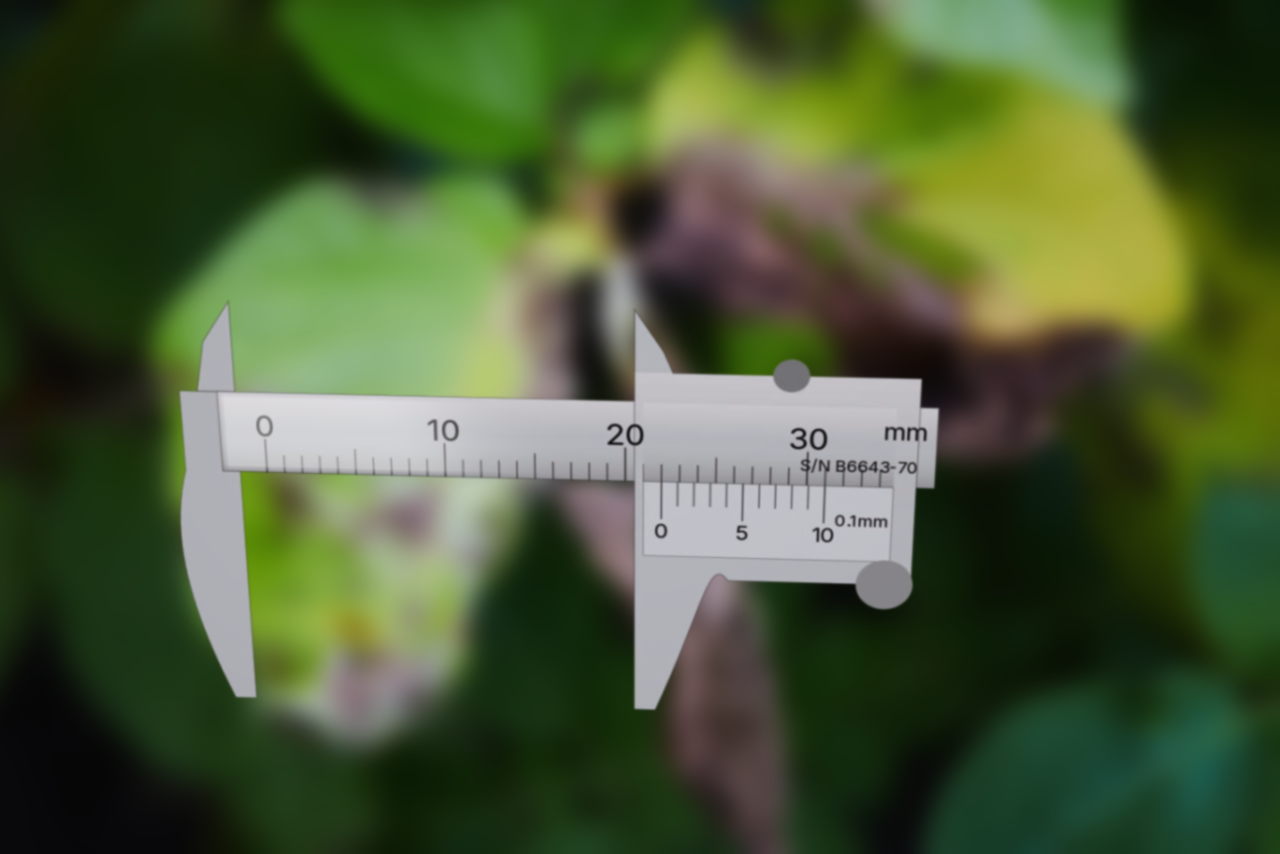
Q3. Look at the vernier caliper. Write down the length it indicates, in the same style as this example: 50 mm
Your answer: 22.0 mm
